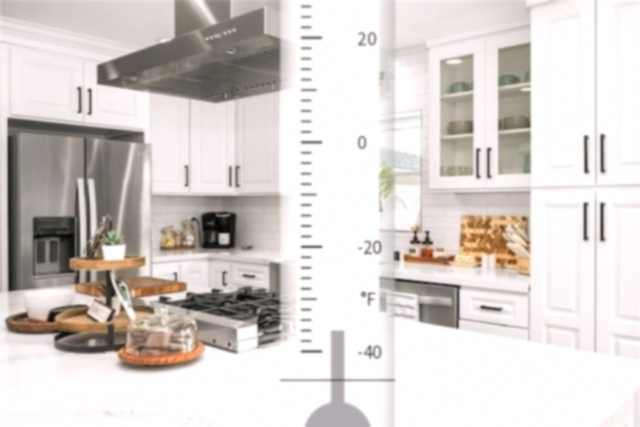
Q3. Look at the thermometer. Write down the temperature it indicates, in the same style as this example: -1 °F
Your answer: -36 °F
